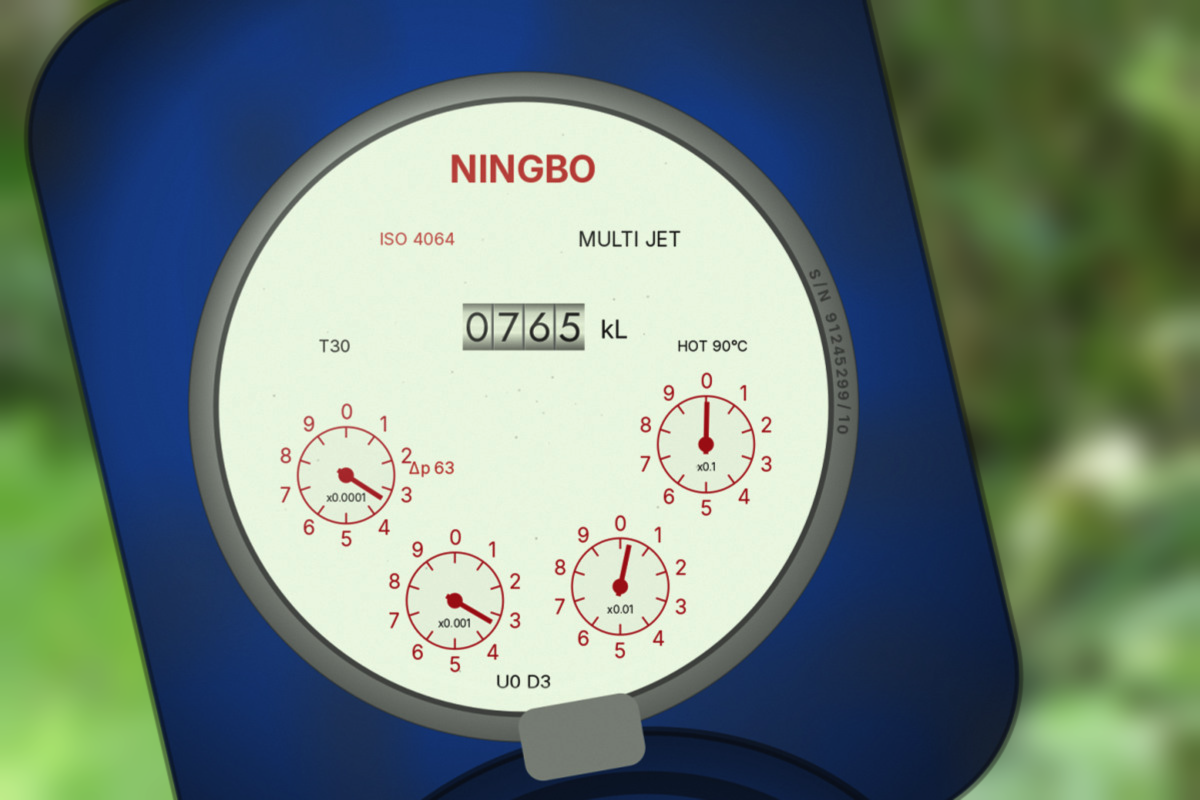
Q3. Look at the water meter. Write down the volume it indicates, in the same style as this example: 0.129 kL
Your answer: 765.0033 kL
